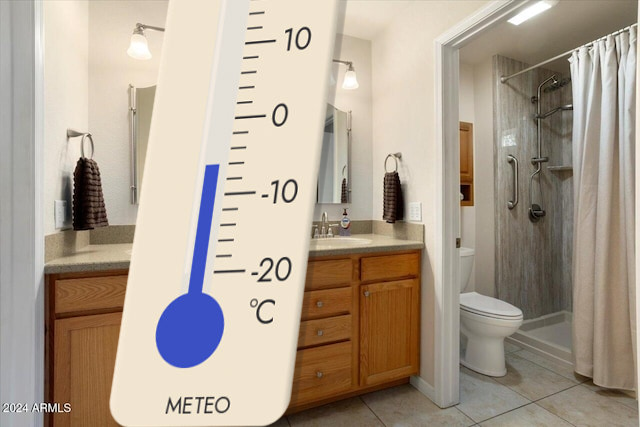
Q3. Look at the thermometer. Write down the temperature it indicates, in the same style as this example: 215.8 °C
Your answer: -6 °C
